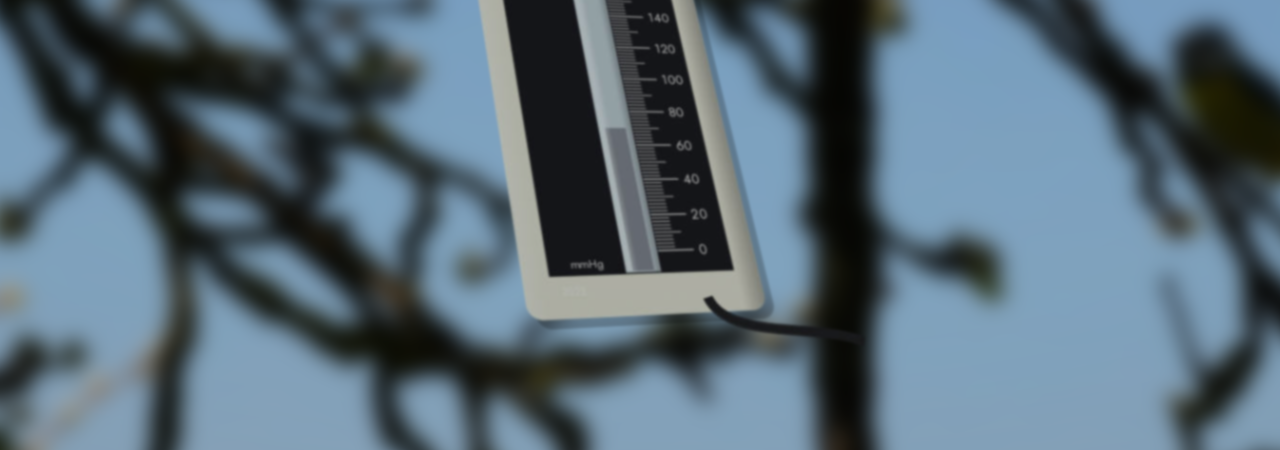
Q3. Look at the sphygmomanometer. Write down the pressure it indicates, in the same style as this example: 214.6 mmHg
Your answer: 70 mmHg
